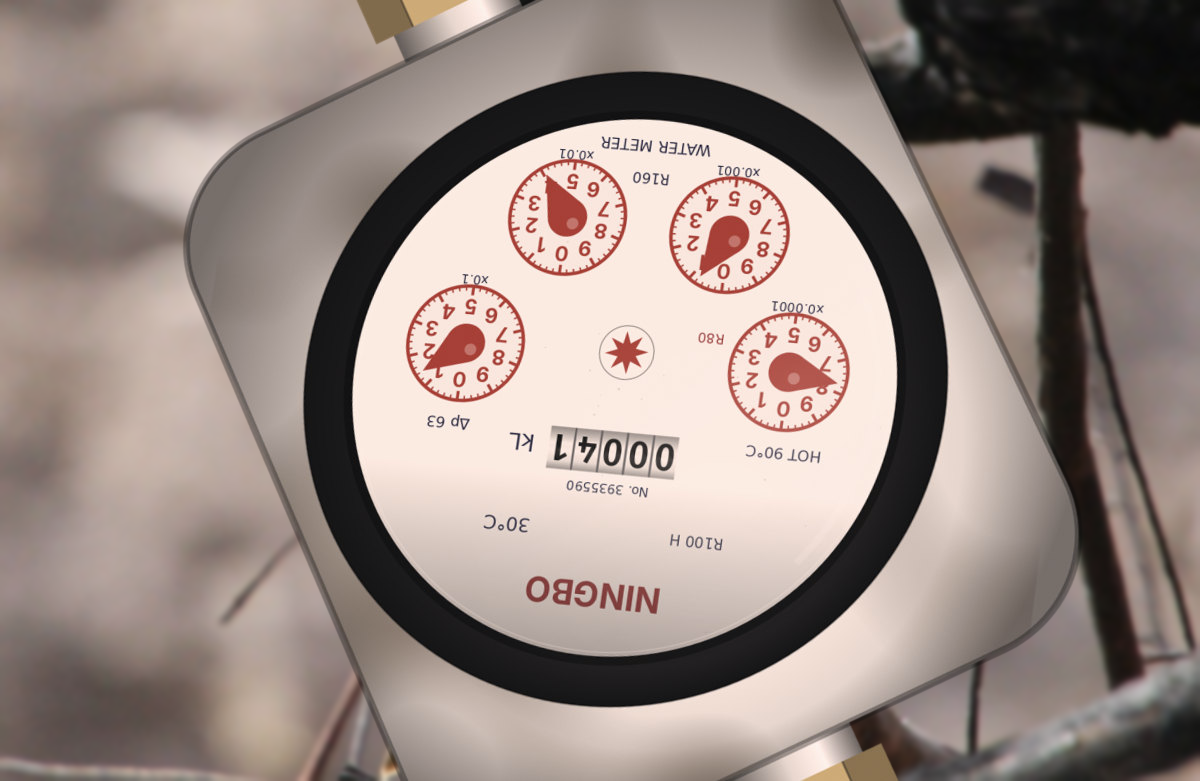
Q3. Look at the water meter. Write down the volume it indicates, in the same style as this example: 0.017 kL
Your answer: 41.1407 kL
